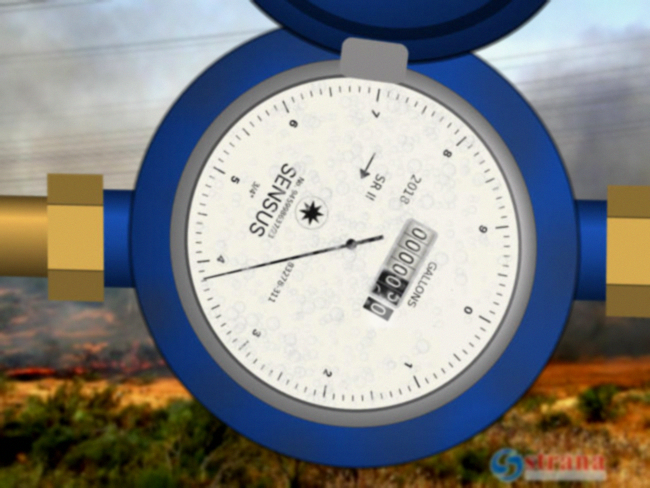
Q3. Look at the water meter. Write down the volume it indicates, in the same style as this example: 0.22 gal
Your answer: 53.8 gal
